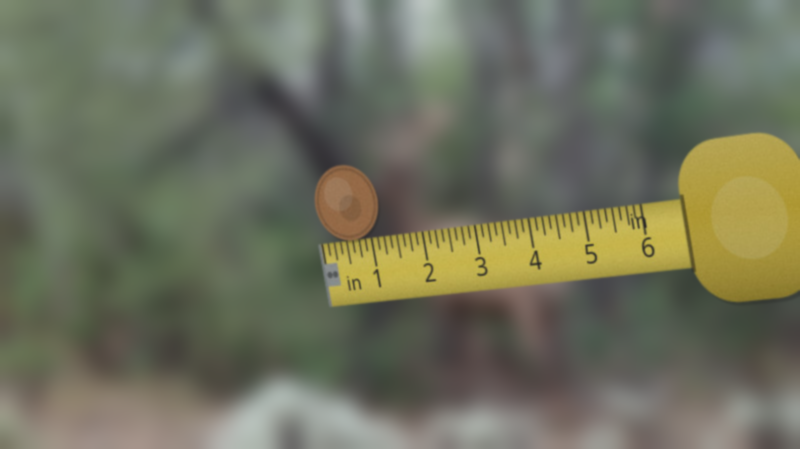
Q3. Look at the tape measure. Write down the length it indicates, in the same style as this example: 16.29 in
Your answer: 1.25 in
